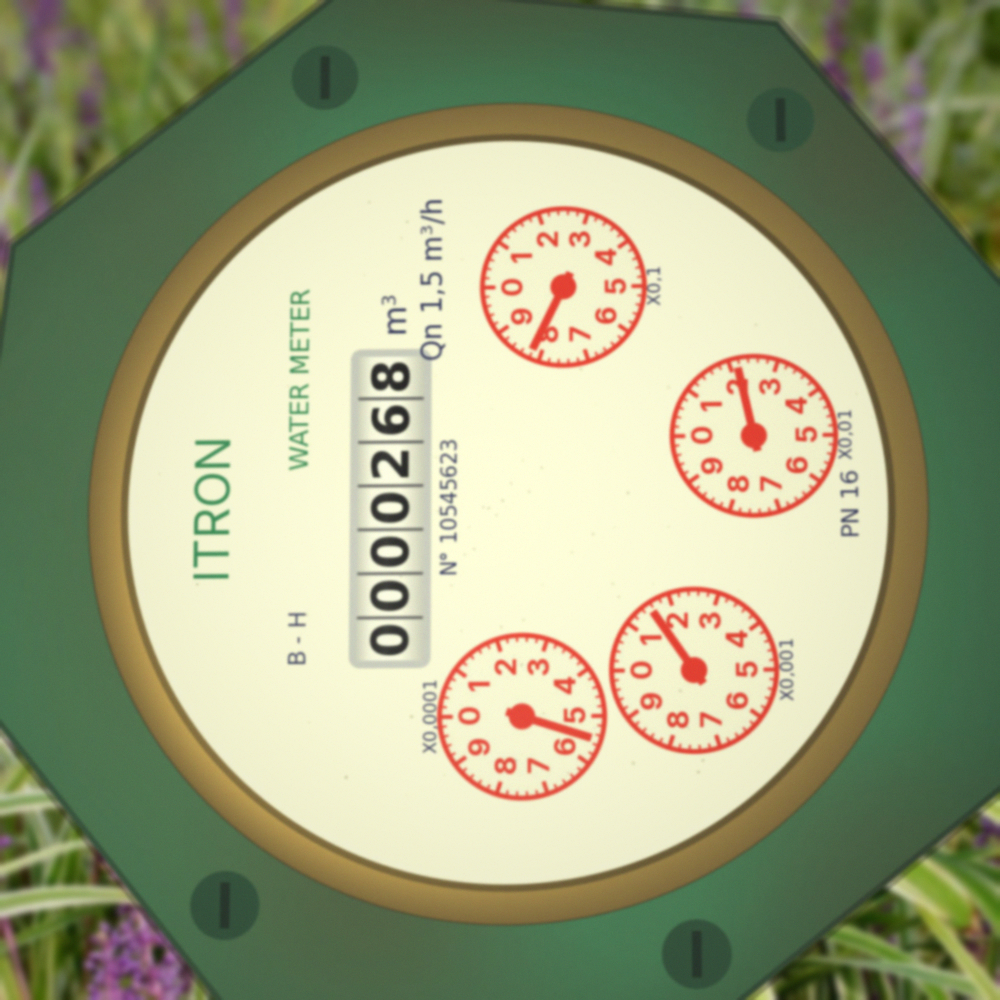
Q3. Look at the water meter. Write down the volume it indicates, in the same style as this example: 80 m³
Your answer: 268.8215 m³
